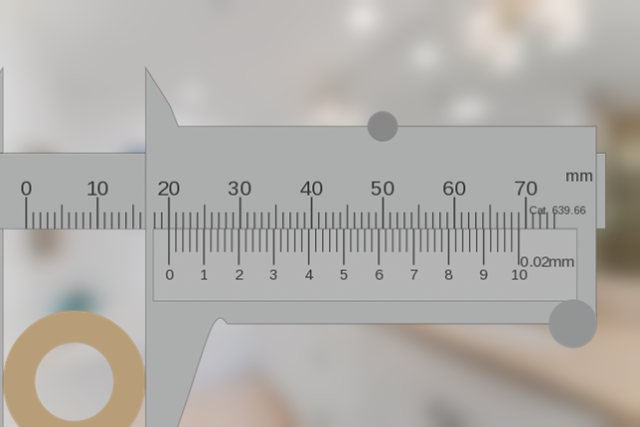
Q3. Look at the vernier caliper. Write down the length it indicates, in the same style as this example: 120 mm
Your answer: 20.0 mm
